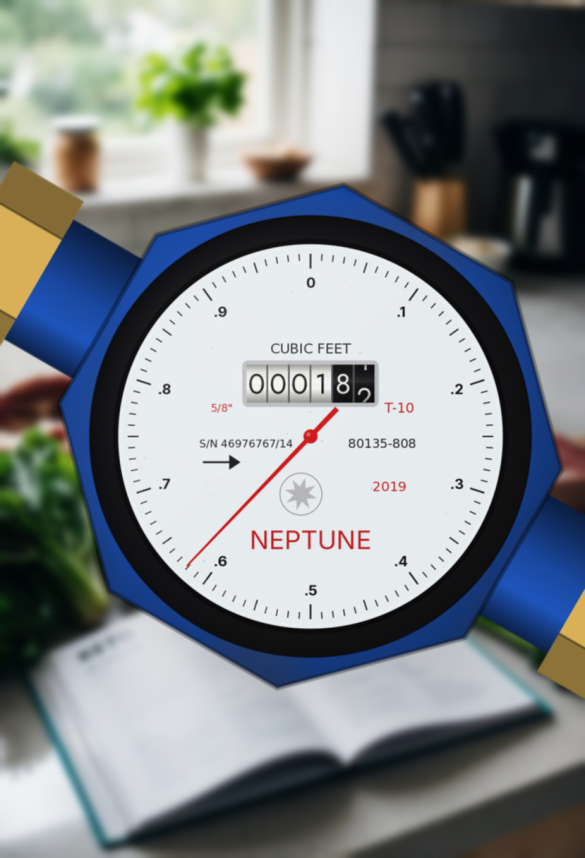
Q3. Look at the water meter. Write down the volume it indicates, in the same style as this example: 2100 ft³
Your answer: 181.62 ft³
